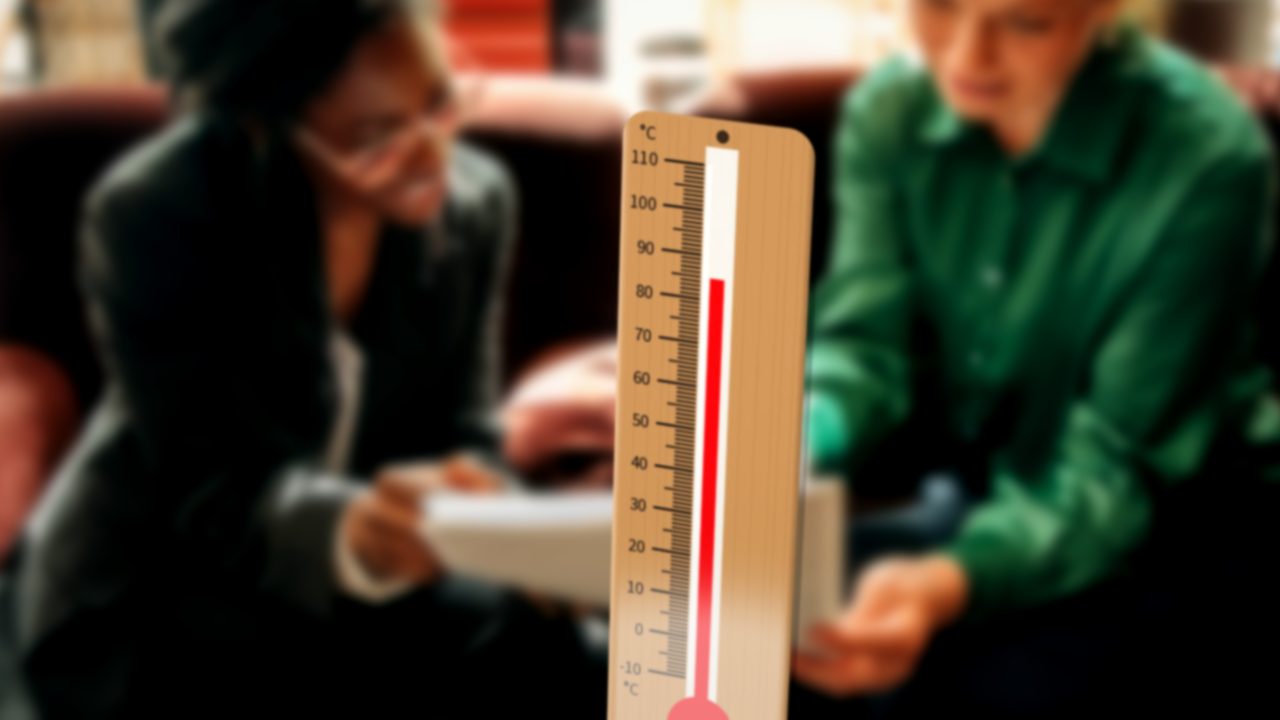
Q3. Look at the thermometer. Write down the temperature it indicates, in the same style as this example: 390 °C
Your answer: 85 °C
